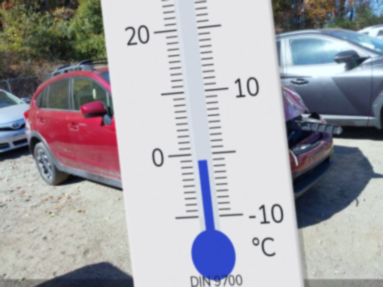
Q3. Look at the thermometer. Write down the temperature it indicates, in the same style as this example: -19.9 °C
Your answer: -1 °C
